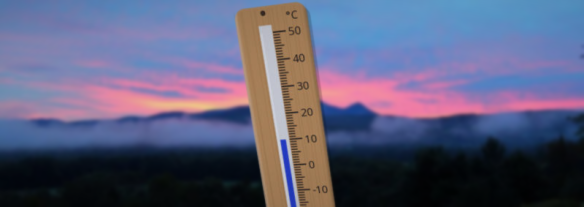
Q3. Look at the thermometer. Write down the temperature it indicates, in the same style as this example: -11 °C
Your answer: 10 °C
